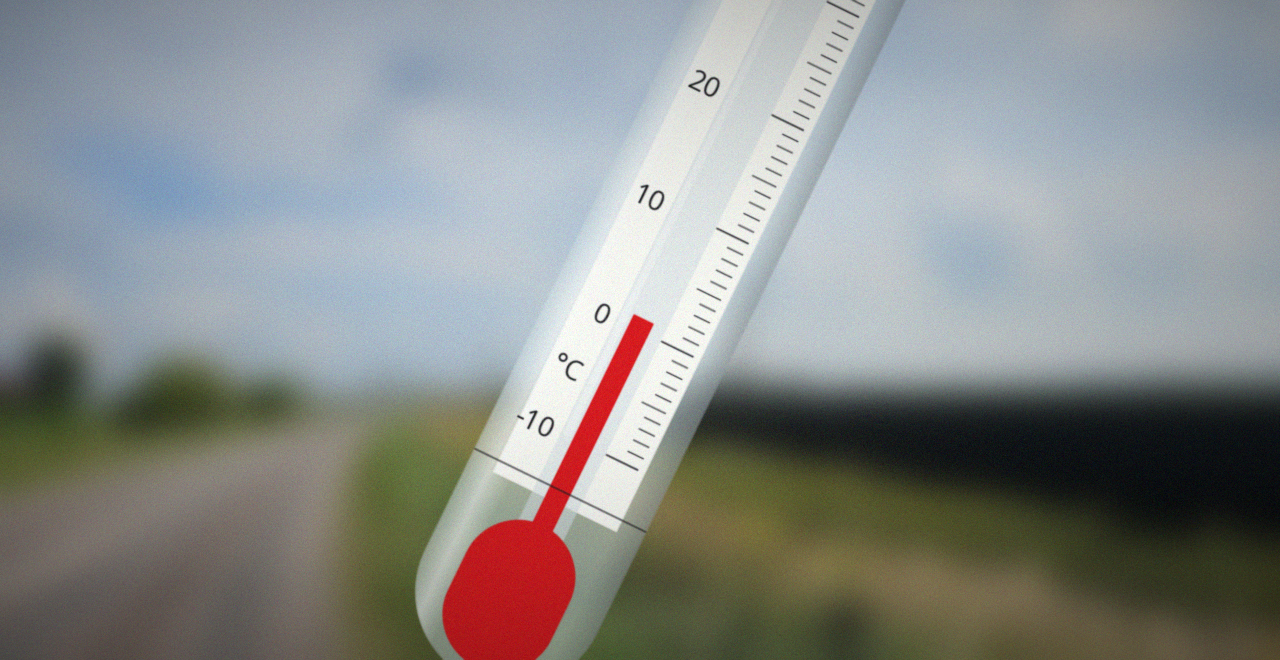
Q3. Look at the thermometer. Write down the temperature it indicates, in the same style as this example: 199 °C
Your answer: 1 °C
